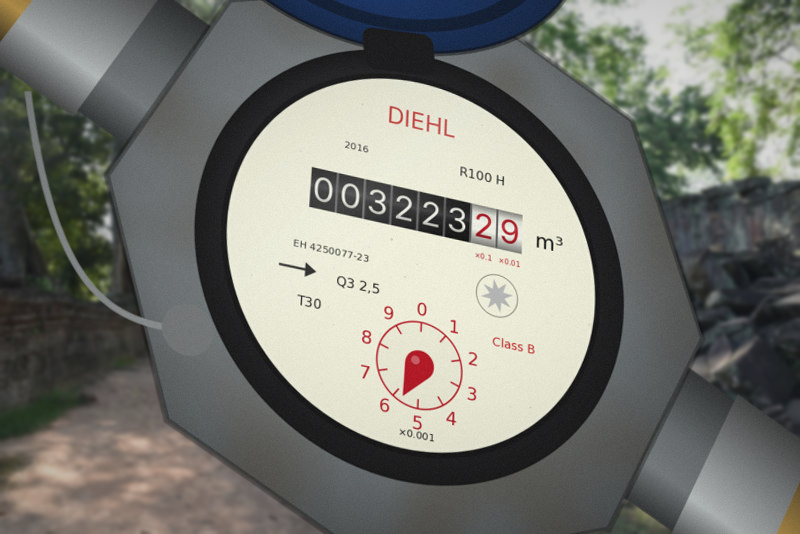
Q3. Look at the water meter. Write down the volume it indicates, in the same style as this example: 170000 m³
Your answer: 3223.295 m³
